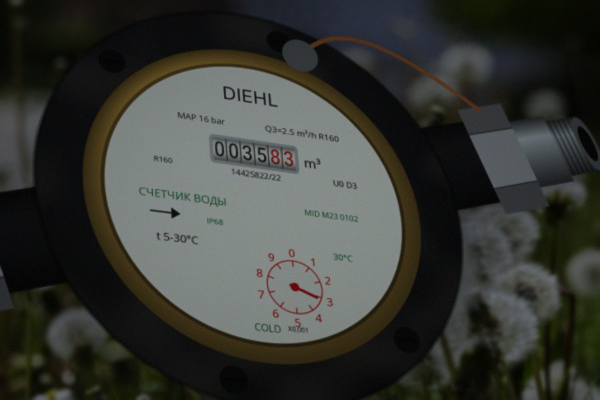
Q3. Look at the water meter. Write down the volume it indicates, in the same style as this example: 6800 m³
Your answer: 35.833 m³
